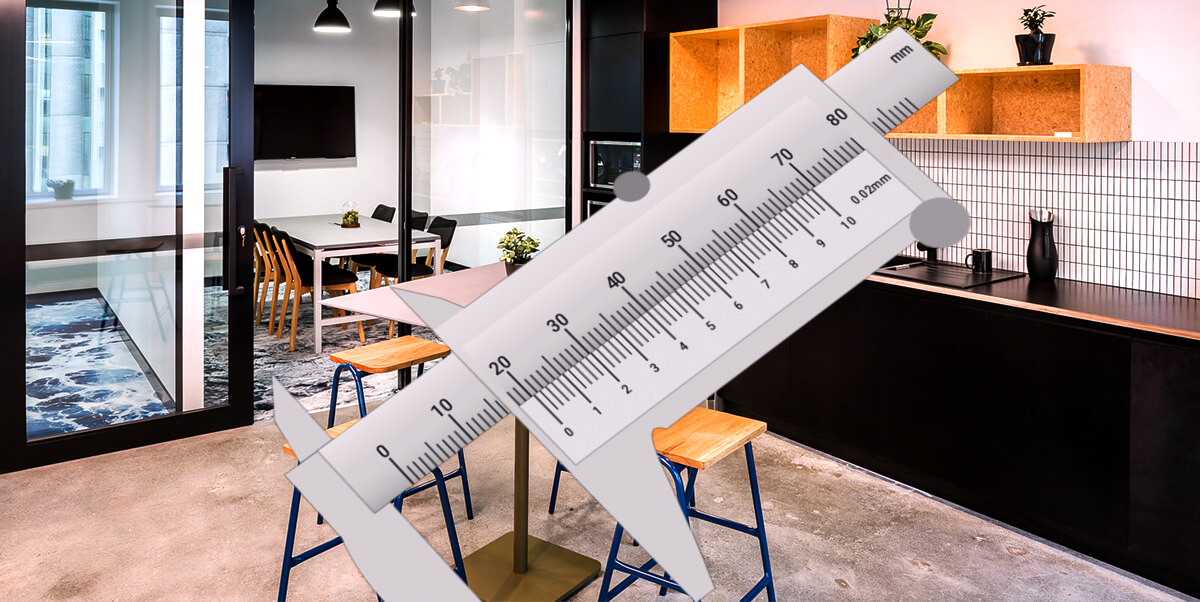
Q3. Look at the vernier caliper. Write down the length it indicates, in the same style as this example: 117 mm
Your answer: 20.4 mm
